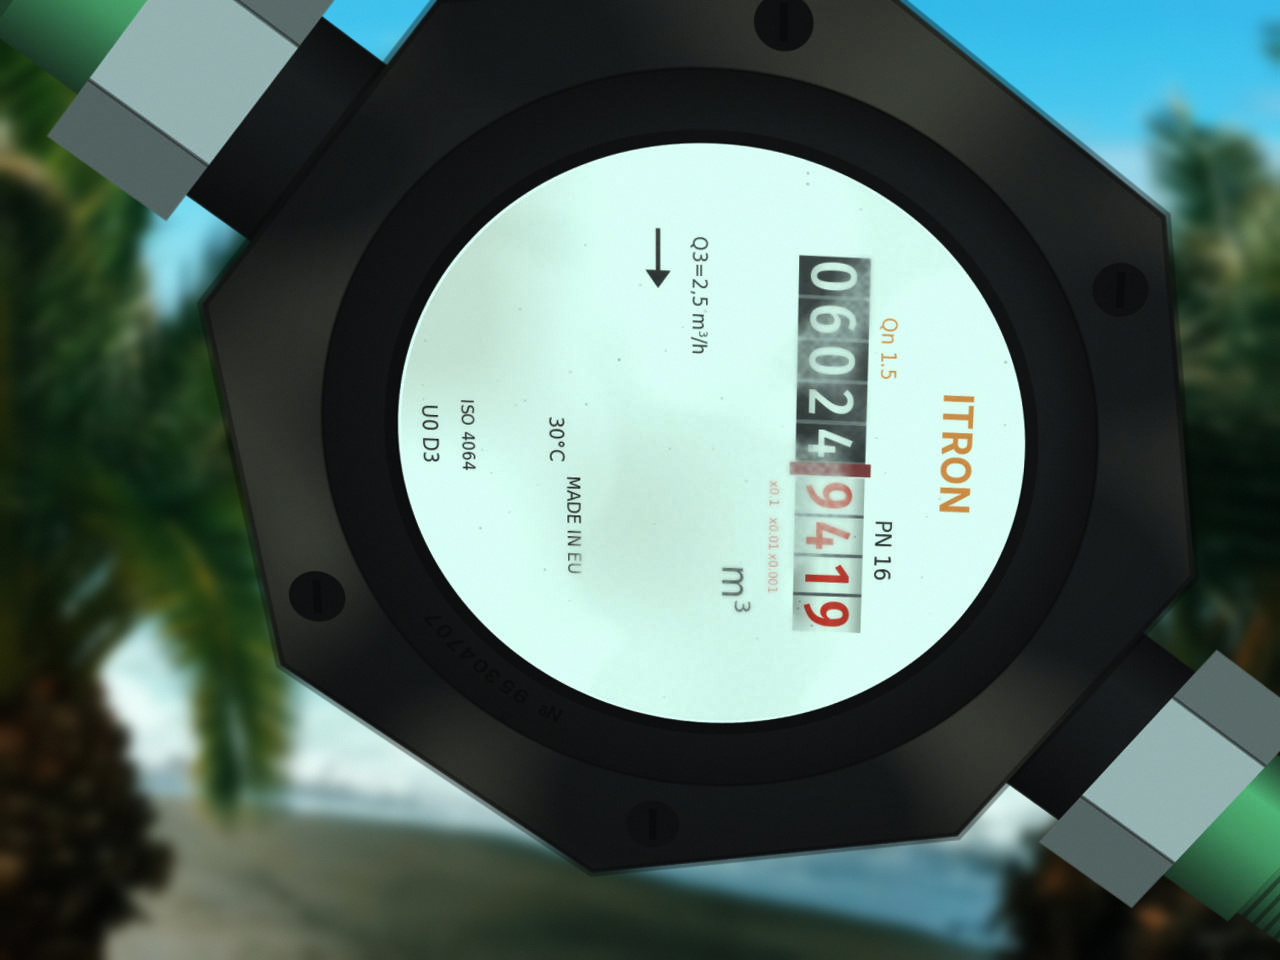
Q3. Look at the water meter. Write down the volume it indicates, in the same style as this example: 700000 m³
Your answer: 6024.9419 m³
